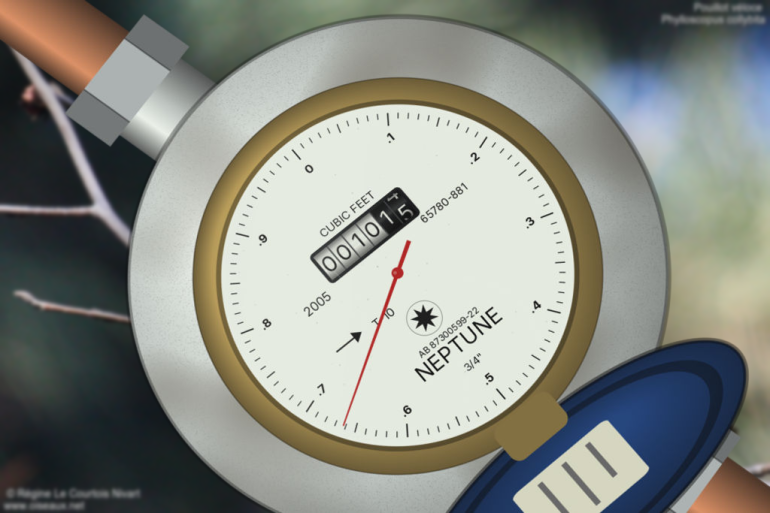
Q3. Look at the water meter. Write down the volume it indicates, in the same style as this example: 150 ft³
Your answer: 1014.66 ft³
